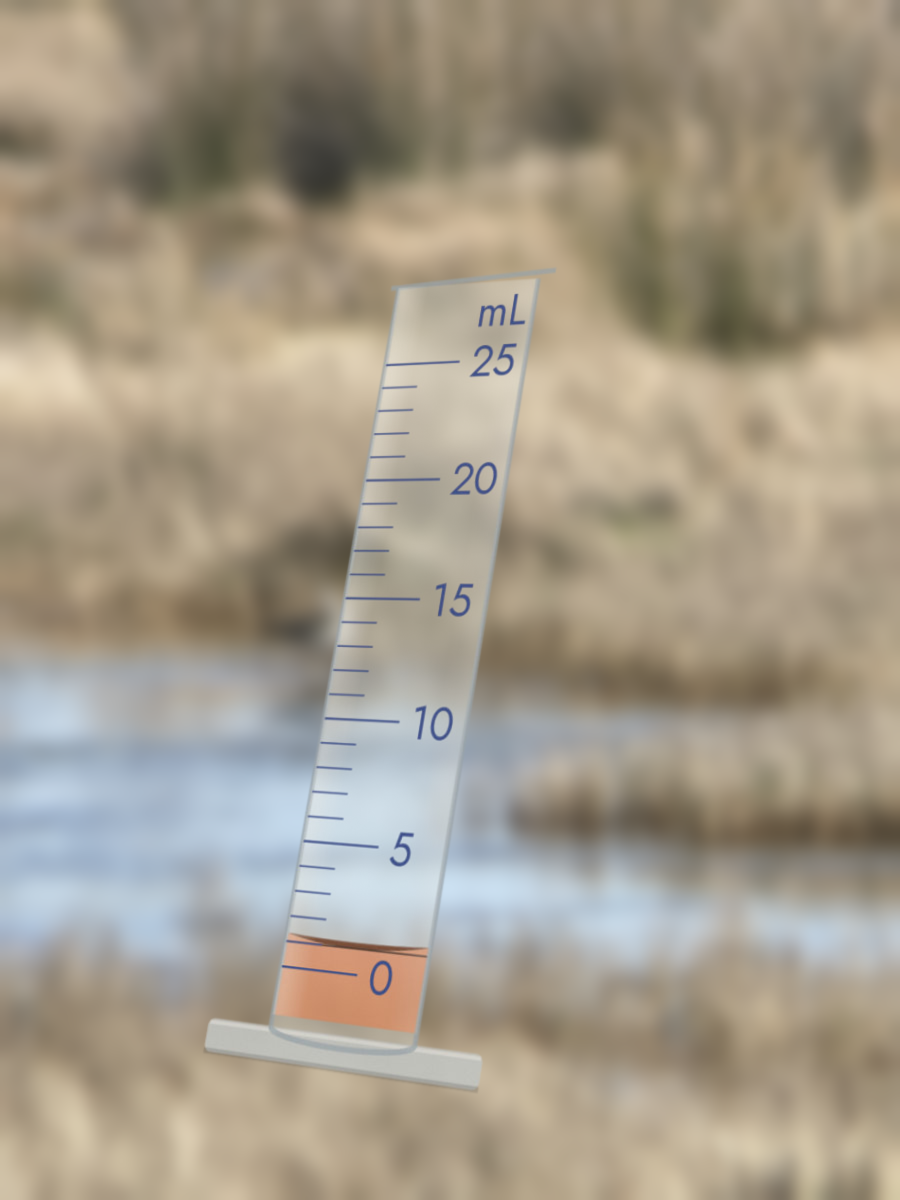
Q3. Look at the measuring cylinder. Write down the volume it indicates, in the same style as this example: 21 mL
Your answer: 1 mL
